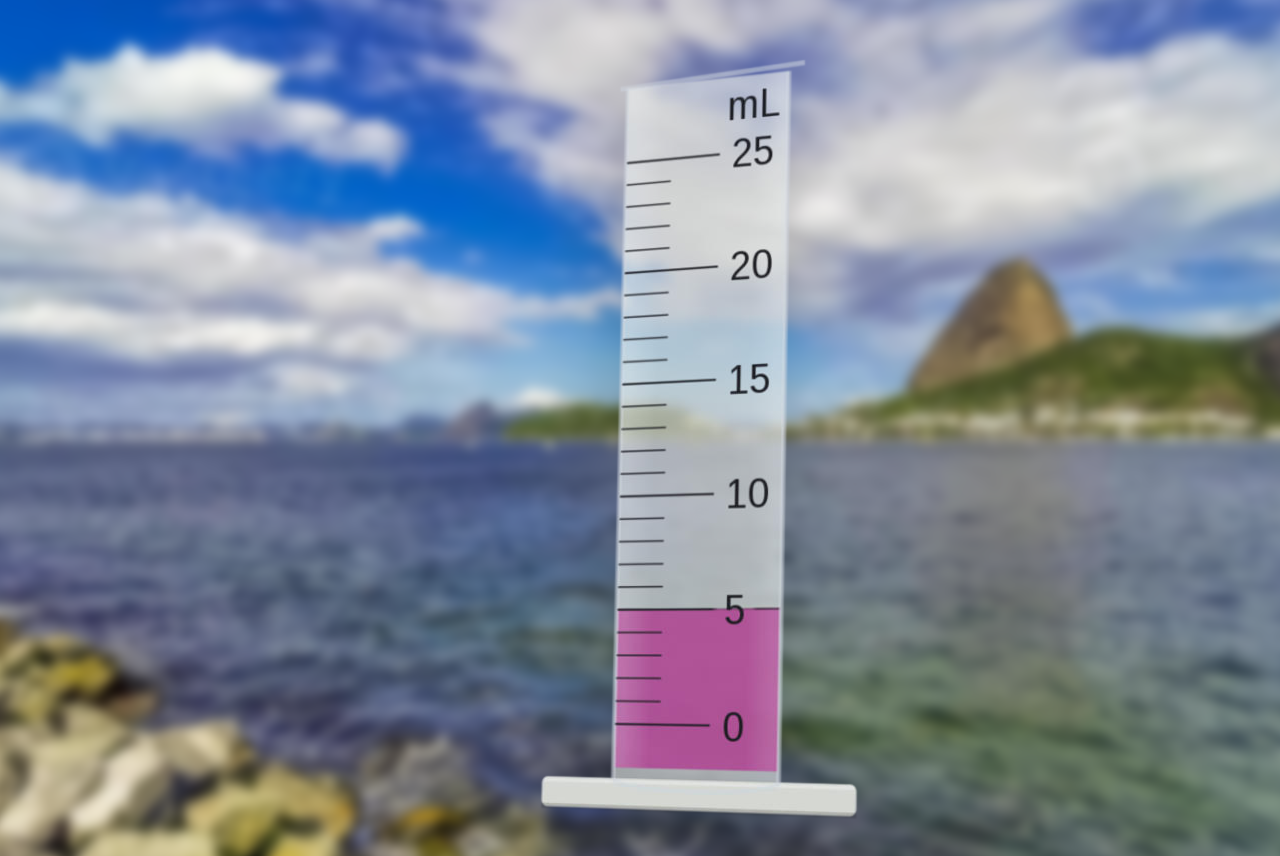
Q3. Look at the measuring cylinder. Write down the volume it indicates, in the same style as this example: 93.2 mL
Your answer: 5 mL
